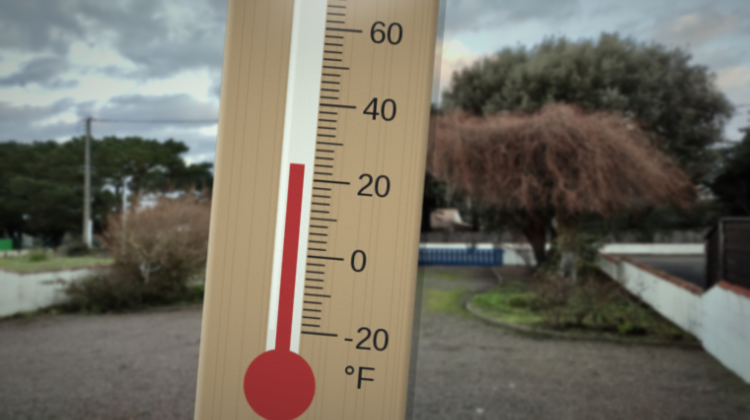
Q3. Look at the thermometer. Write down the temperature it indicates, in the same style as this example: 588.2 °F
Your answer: 24 °F
